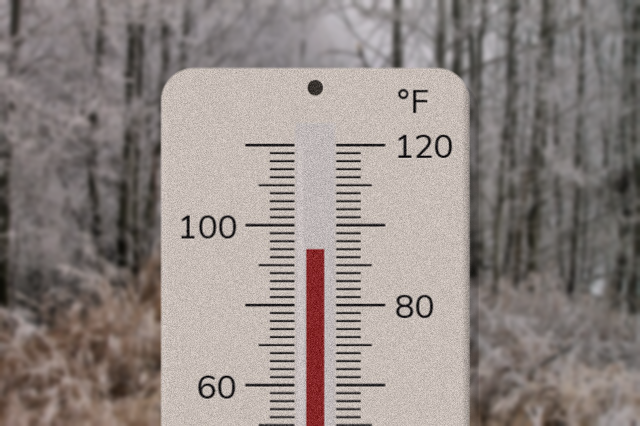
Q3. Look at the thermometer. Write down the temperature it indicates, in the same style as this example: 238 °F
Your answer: 94 °F
